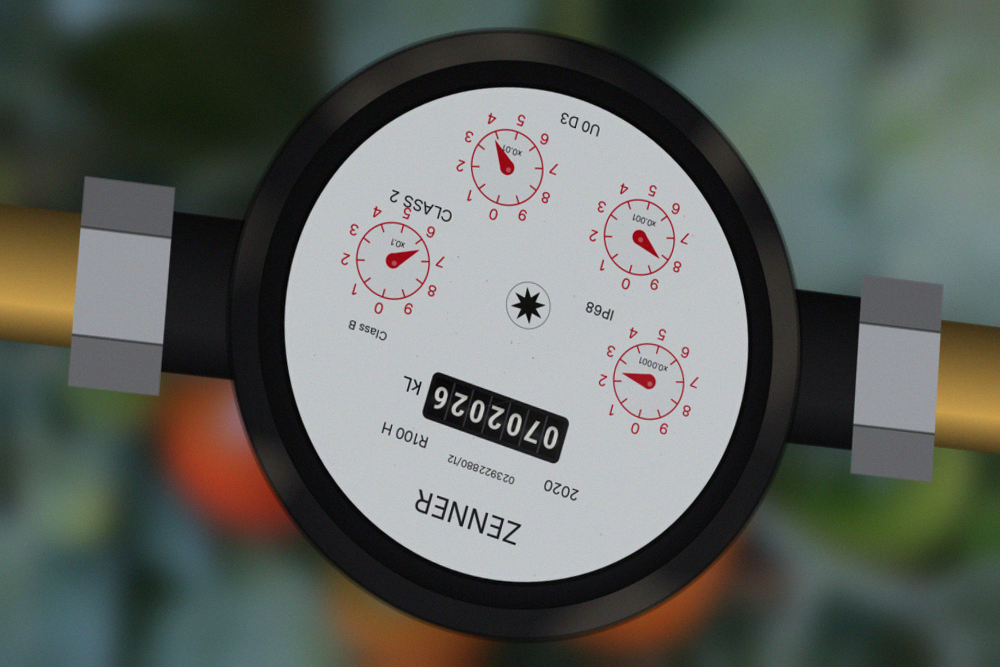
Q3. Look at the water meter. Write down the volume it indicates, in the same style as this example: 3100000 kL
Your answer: 702026.6382 kL
